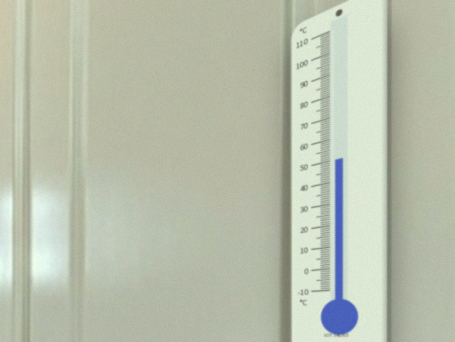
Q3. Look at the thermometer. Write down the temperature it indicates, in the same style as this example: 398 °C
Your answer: 50 °C
